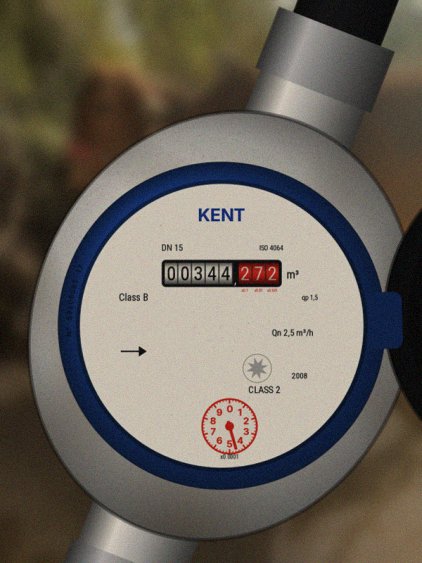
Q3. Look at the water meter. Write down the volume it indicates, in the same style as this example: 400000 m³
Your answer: 344.2724 m³
